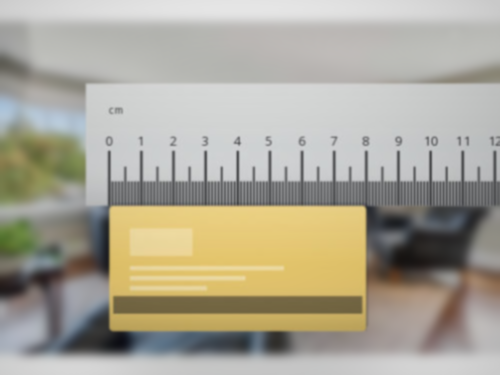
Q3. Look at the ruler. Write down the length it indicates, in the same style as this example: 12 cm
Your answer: 8 cm
